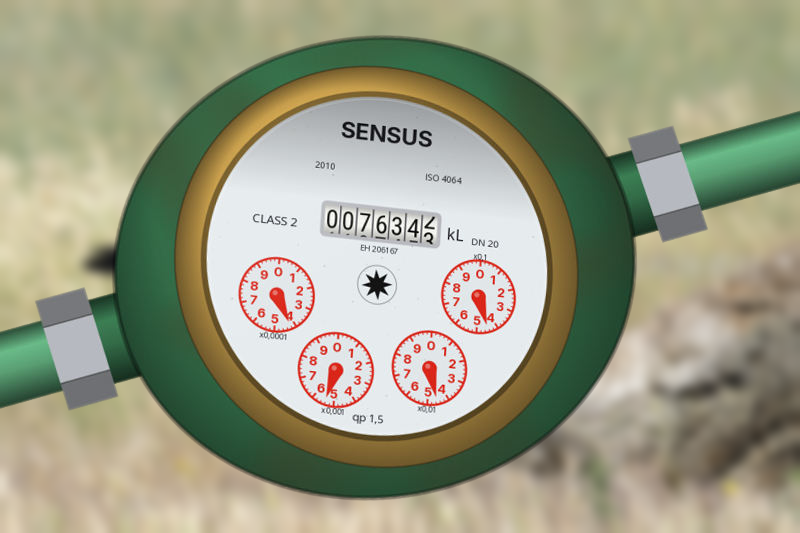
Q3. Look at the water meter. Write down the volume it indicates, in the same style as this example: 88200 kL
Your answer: 76342.4454 kL
